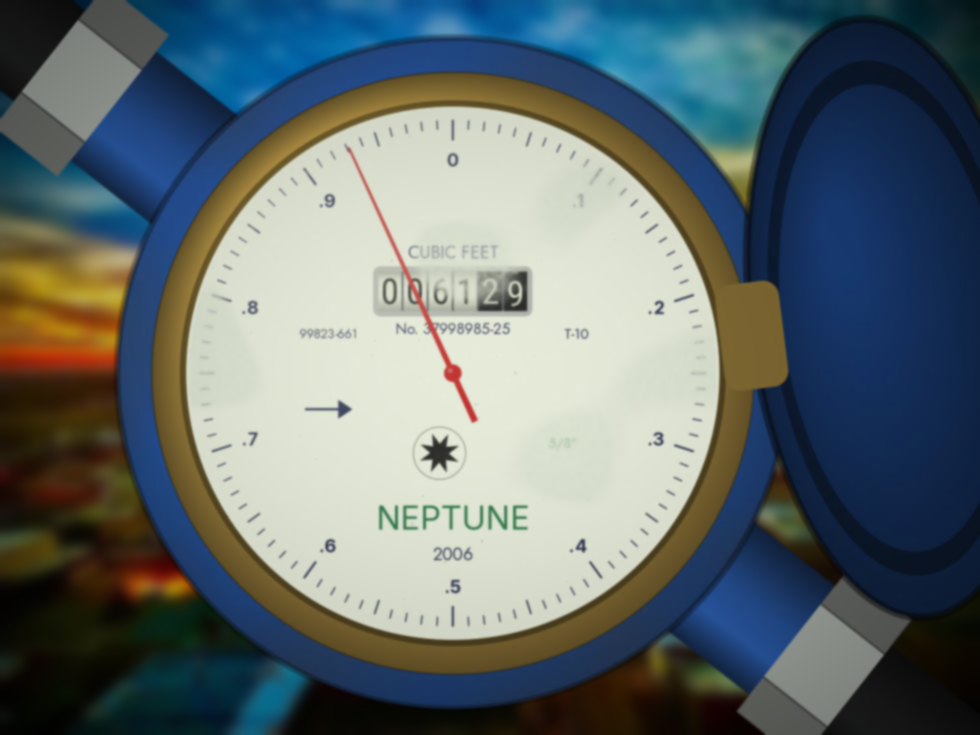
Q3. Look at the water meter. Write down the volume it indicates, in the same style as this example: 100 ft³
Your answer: 6128.93 ft³
